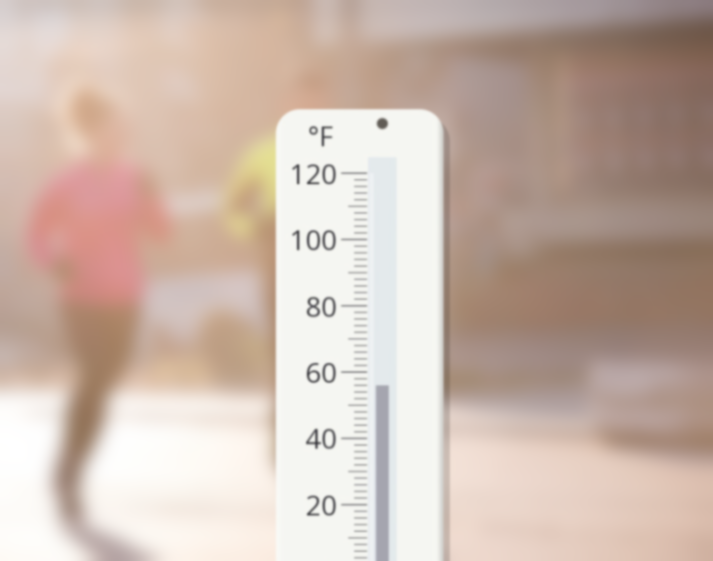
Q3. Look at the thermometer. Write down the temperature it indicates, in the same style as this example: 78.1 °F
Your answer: 56 °F
